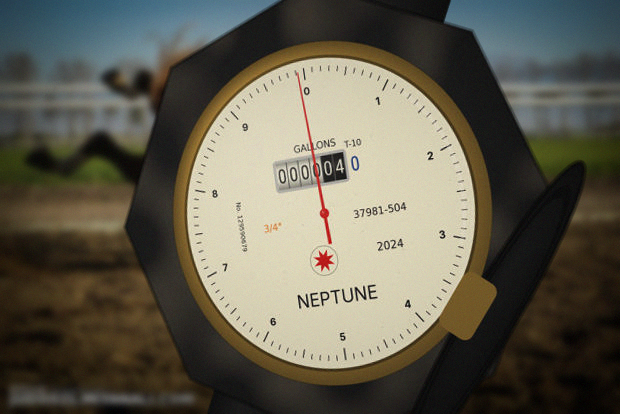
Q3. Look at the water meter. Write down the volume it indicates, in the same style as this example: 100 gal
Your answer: 39.9 gal
